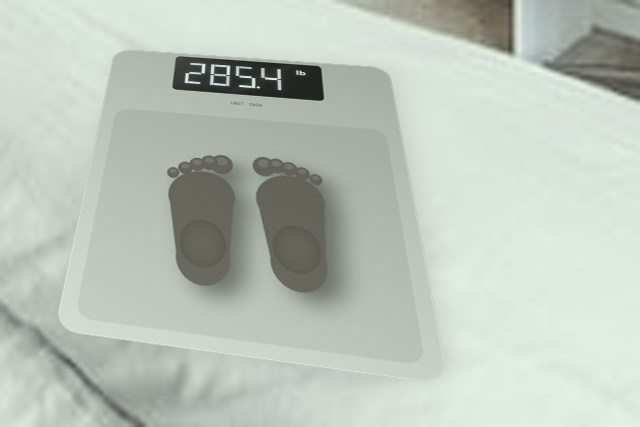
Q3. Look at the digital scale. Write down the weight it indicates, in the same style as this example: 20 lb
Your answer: 285.4 lb
